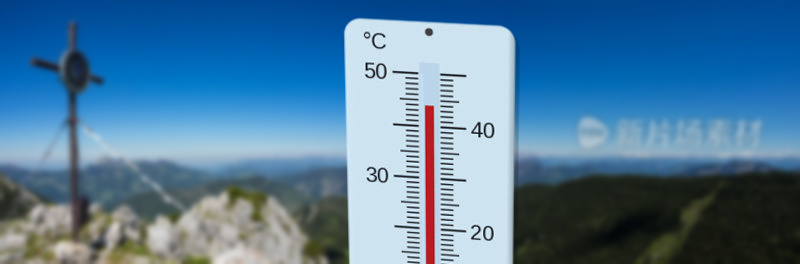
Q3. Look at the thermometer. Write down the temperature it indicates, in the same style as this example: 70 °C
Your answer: 44 °C
